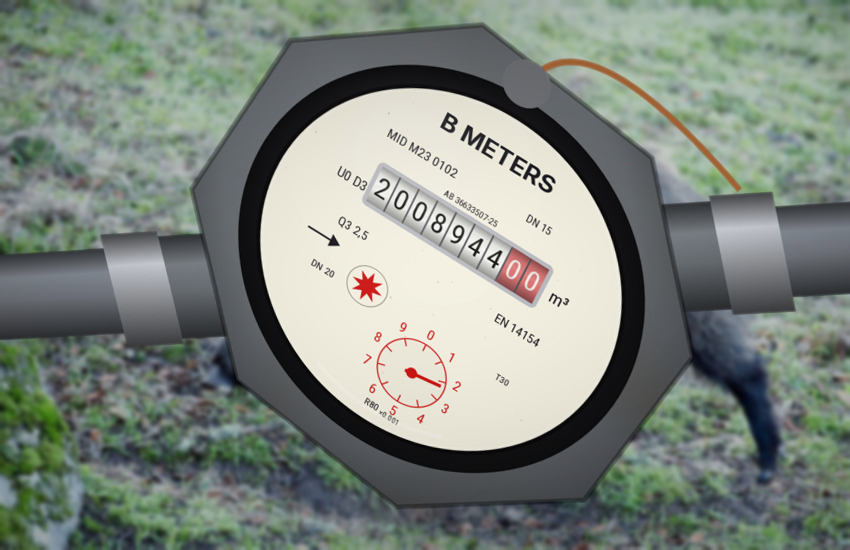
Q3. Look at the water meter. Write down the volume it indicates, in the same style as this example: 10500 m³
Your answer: 2008944.002 m³
